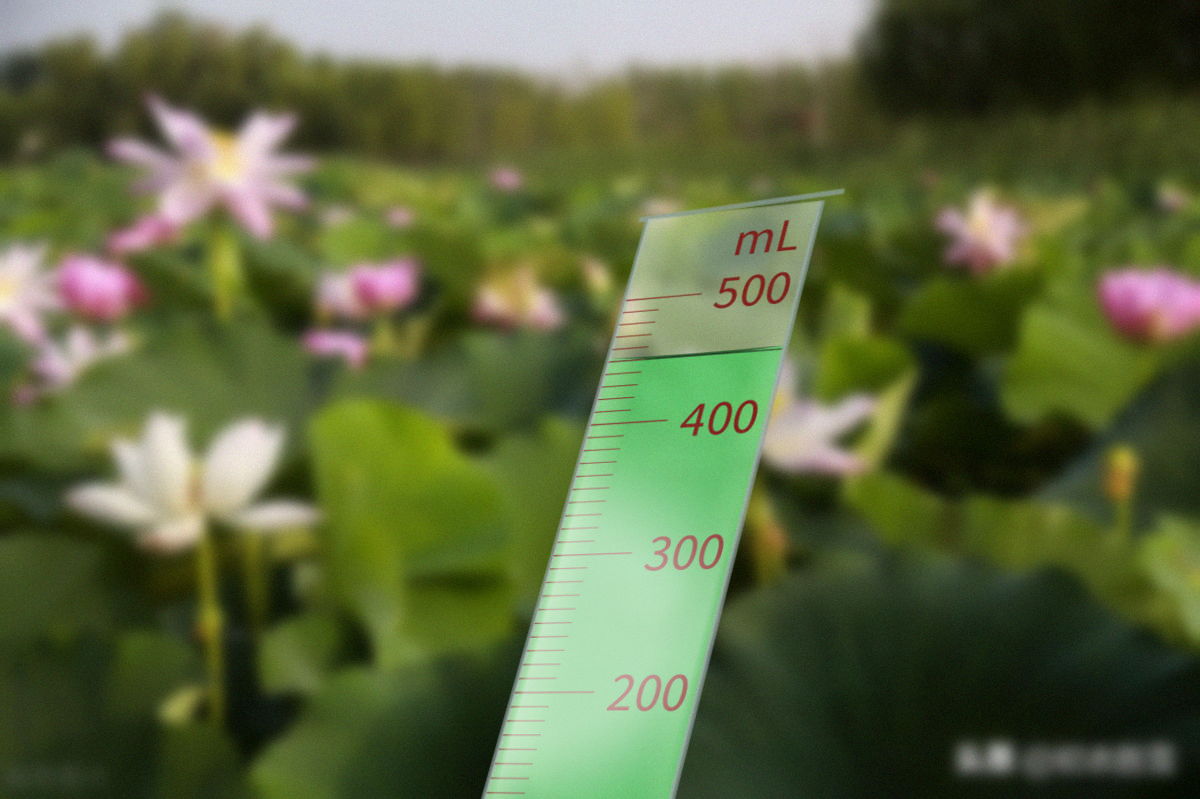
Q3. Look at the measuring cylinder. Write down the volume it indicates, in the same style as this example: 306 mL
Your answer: 450 mL
